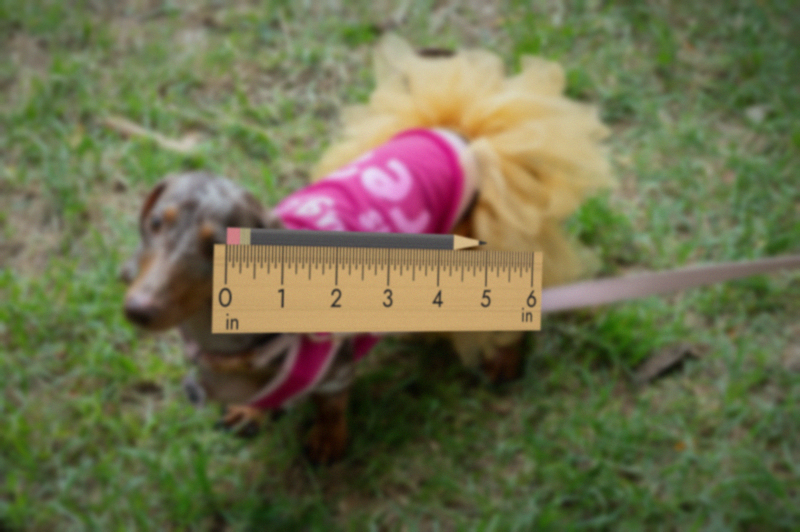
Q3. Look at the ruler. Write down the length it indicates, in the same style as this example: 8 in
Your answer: 5 in
